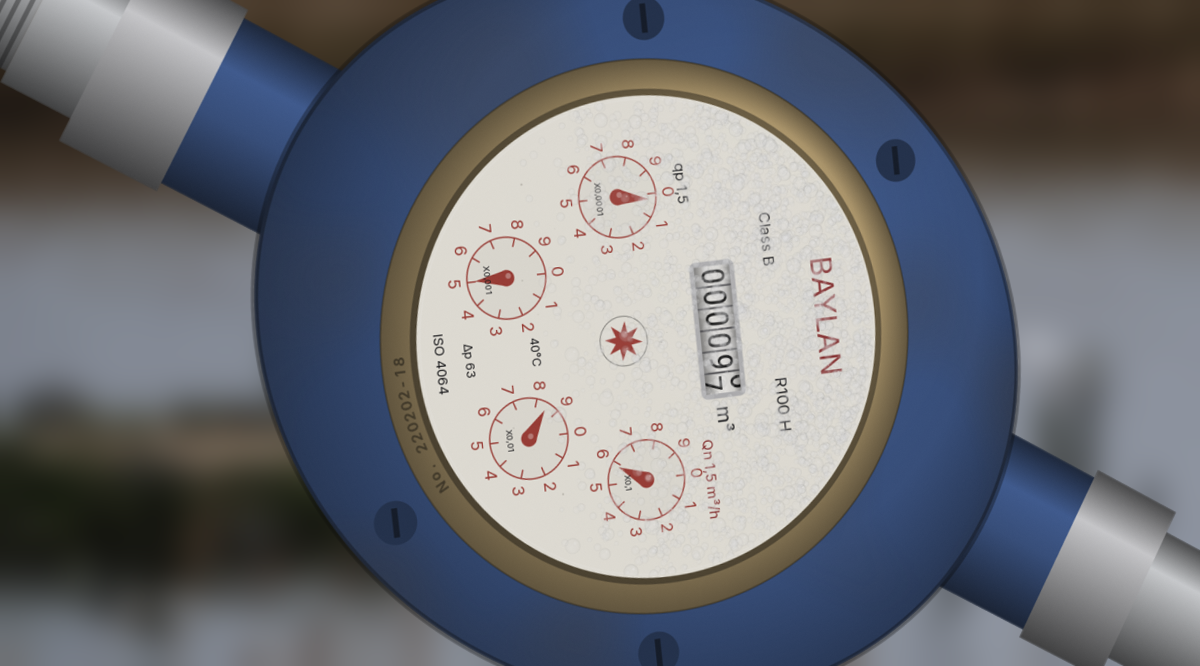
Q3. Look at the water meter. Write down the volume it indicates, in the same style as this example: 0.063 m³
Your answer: 96.5850 m³
